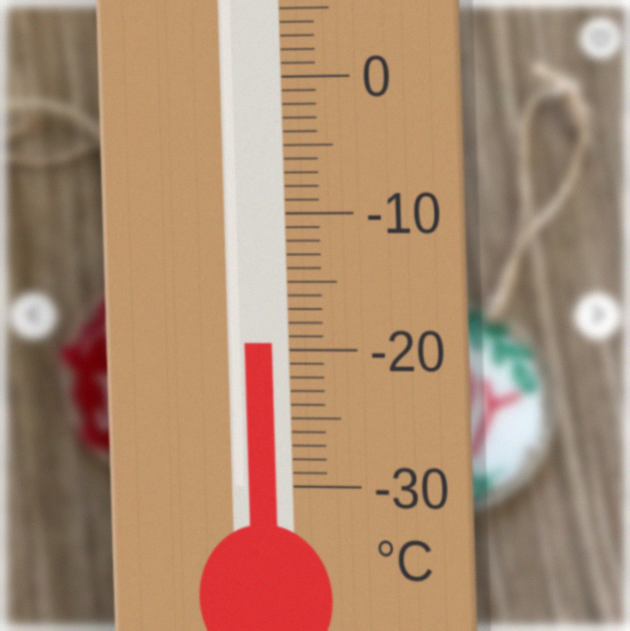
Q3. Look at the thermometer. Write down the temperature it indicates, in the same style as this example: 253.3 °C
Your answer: -19.5 °C
